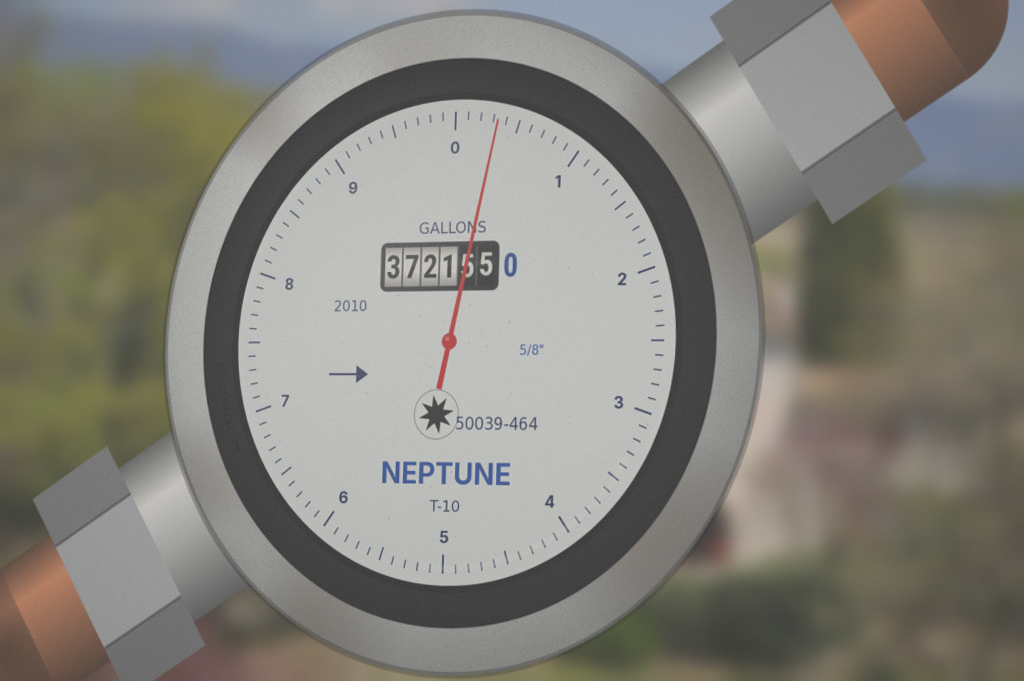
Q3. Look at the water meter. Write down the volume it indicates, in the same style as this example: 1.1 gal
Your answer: 3721550.3 gal
